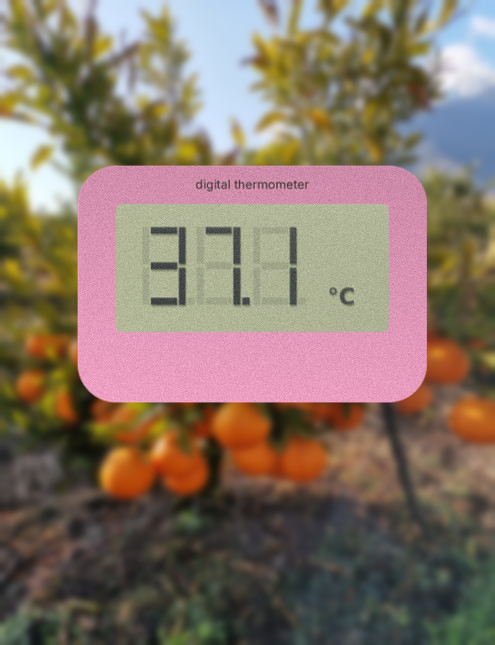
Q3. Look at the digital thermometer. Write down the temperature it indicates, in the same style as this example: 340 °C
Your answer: 37.1 °C
